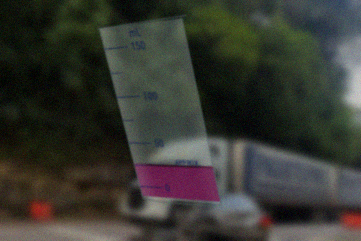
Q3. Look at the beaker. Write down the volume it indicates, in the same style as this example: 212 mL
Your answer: 25 mL
